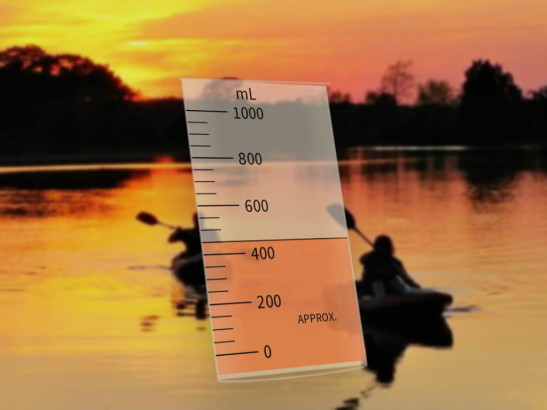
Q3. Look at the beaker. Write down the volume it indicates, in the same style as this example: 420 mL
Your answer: 450 mL
